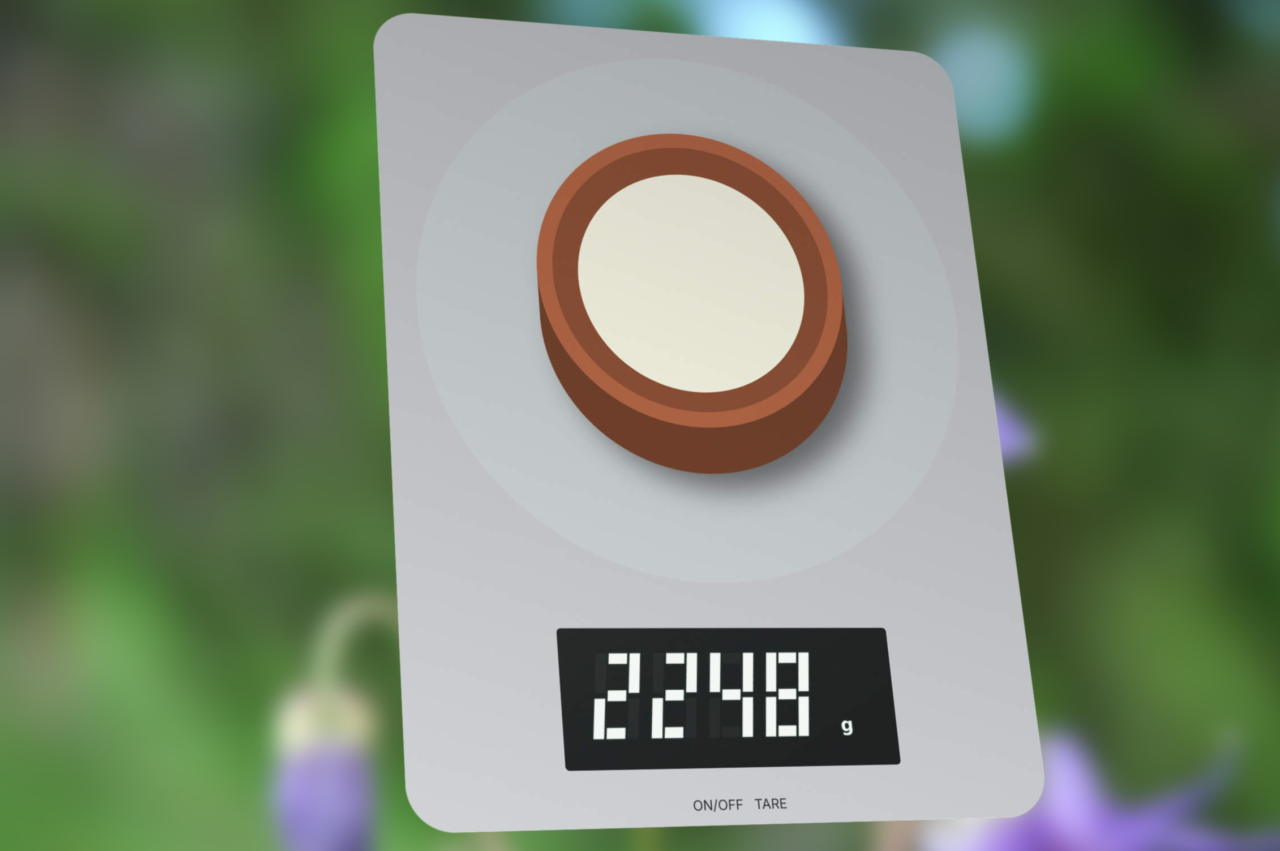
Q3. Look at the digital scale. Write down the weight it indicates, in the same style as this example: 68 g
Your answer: 2248 g
